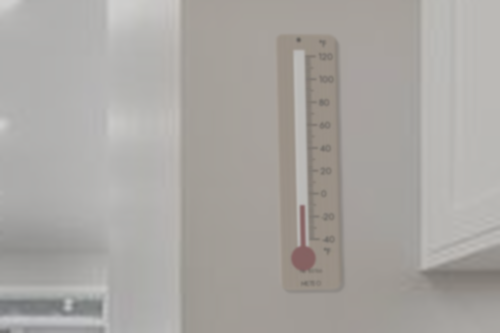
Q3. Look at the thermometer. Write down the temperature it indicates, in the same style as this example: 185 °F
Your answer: -10 °F
